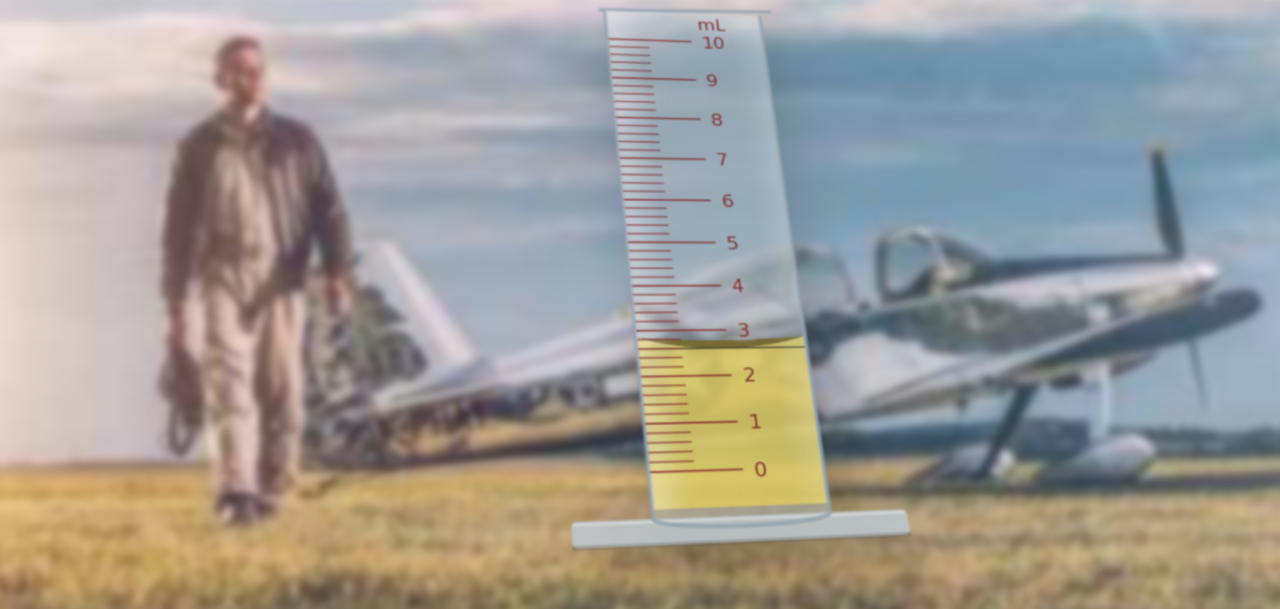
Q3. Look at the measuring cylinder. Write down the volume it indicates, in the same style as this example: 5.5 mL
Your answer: 2.6 mL
